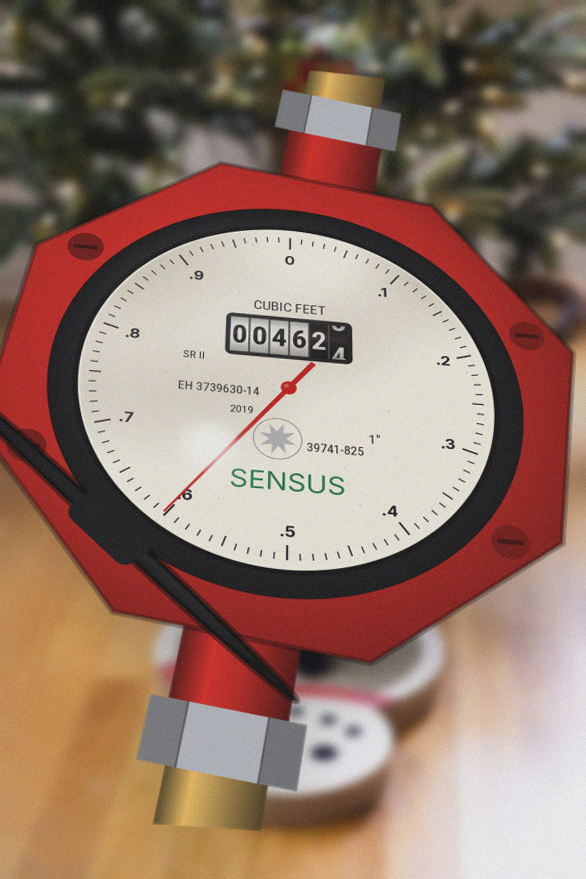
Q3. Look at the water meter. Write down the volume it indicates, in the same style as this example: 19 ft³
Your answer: 4623.60 ft³
